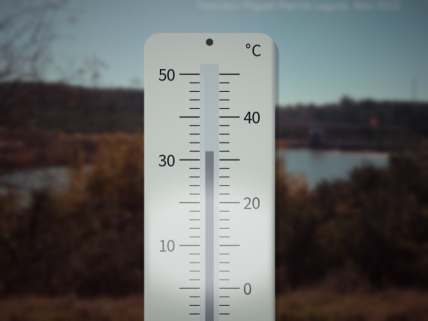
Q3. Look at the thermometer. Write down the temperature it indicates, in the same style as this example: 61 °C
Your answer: 32 °C
